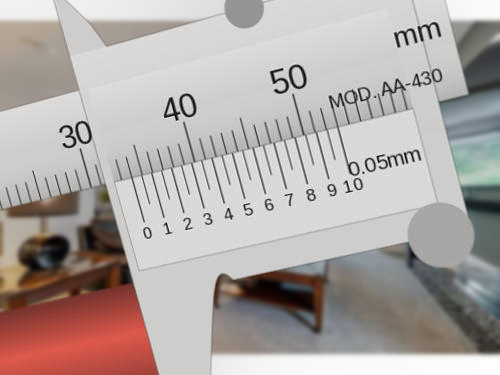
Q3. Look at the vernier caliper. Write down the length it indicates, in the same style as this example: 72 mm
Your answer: 34.0 mm
